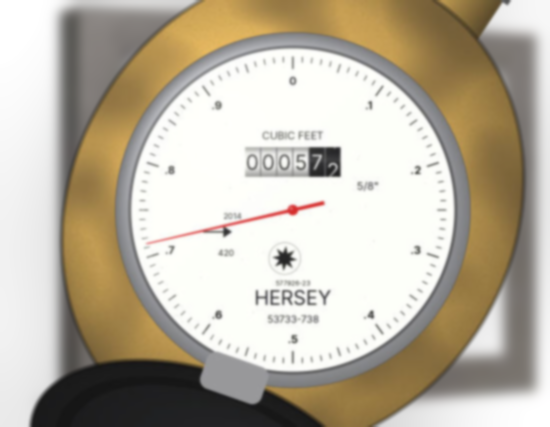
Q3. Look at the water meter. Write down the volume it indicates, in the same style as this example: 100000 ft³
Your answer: 571.71 ft³
